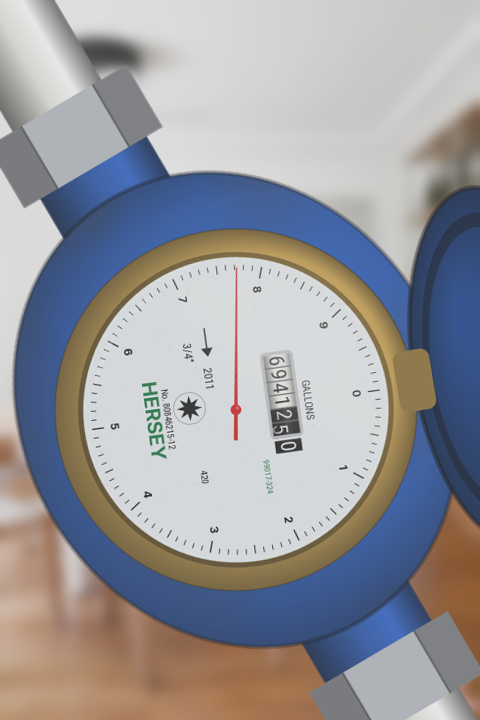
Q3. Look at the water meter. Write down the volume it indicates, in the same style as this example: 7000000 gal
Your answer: 6941247.7 gal
